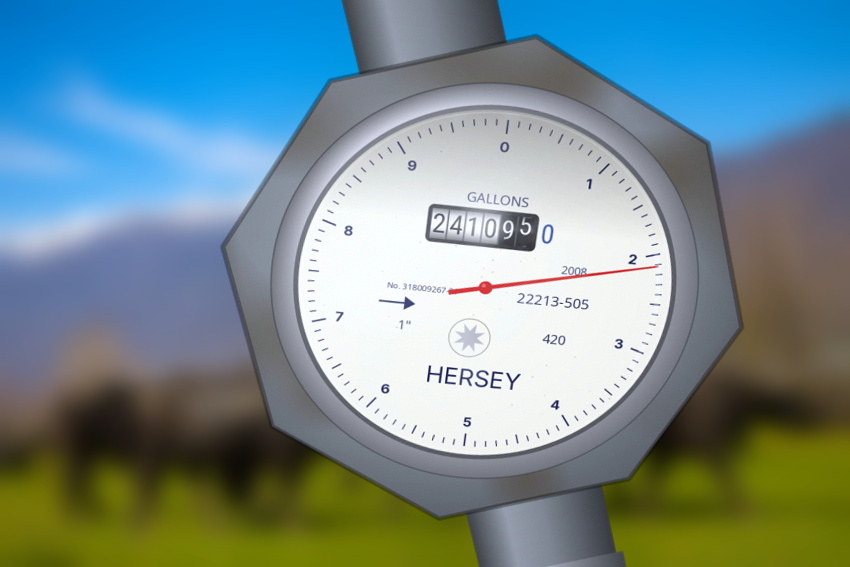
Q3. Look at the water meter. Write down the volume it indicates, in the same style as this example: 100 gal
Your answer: 2410952.1 gal
